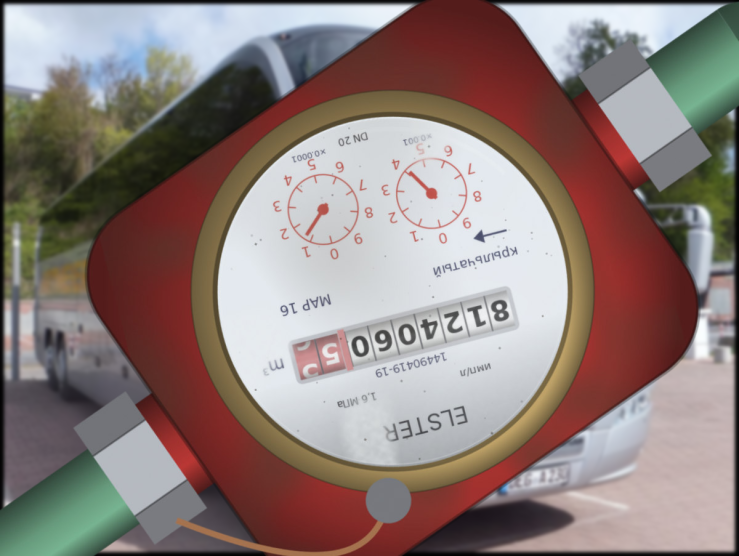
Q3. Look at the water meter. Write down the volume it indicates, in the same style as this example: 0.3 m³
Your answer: 8124060.5541 m³
